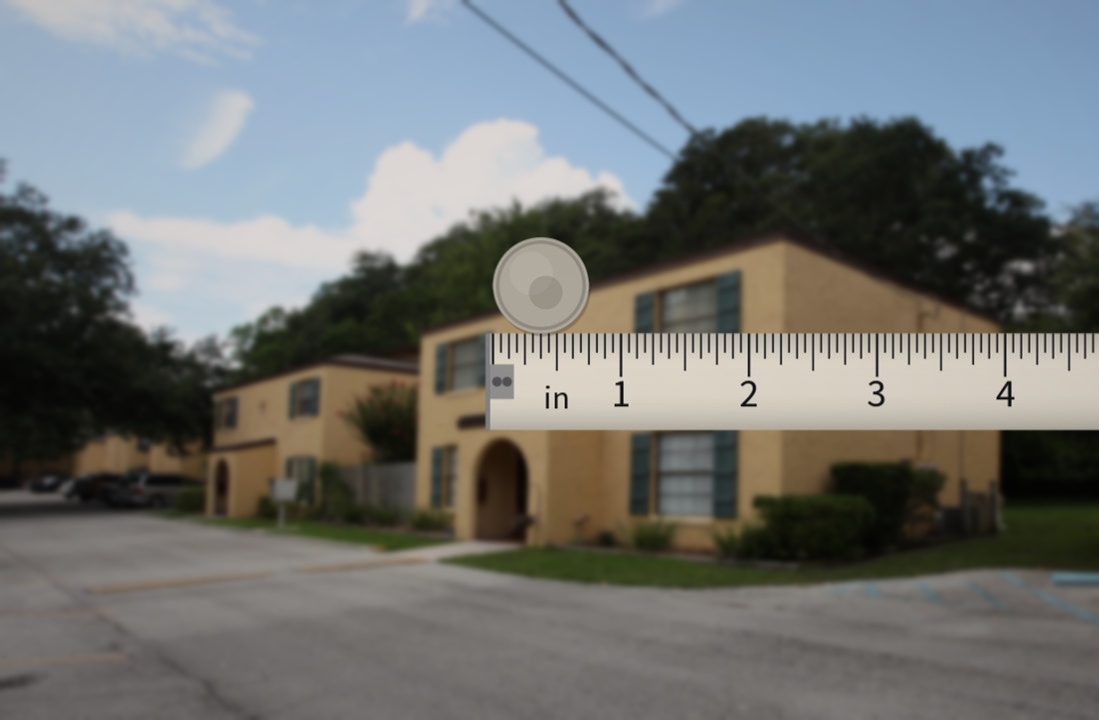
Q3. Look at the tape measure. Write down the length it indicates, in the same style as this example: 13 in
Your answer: 0.75 in
